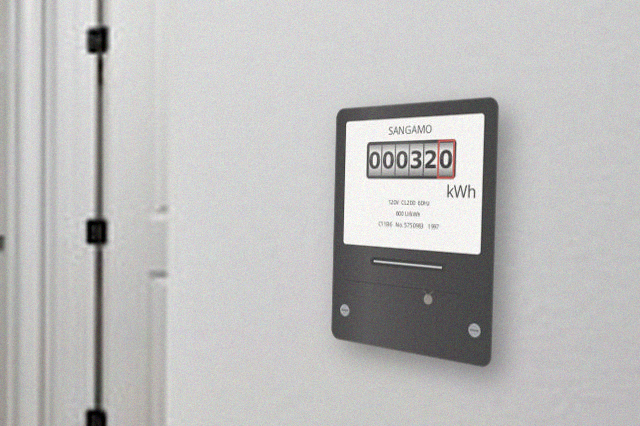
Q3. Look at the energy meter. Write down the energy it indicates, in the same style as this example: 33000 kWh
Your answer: 32.0 kWh
